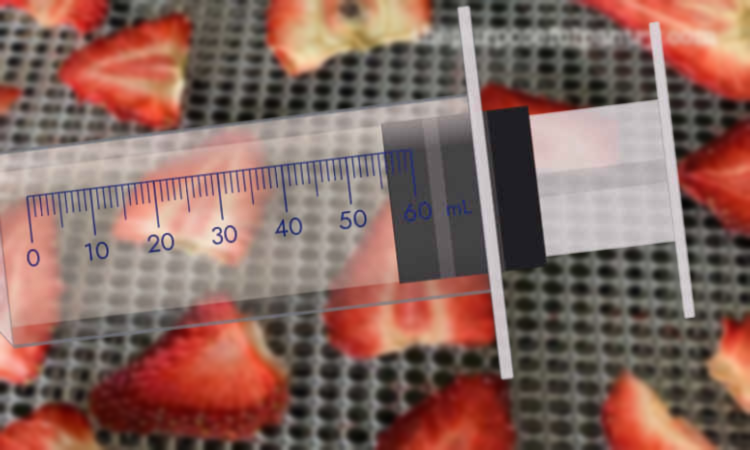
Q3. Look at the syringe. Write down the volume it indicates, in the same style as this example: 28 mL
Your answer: 56 mL
